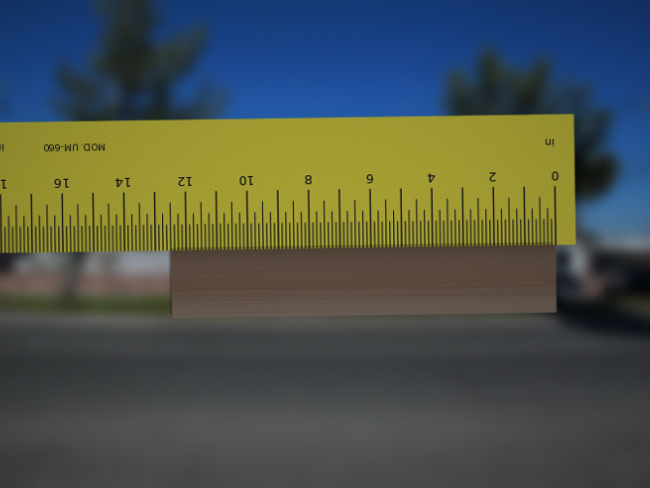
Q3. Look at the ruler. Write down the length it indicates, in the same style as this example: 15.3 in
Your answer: 12.5 in
